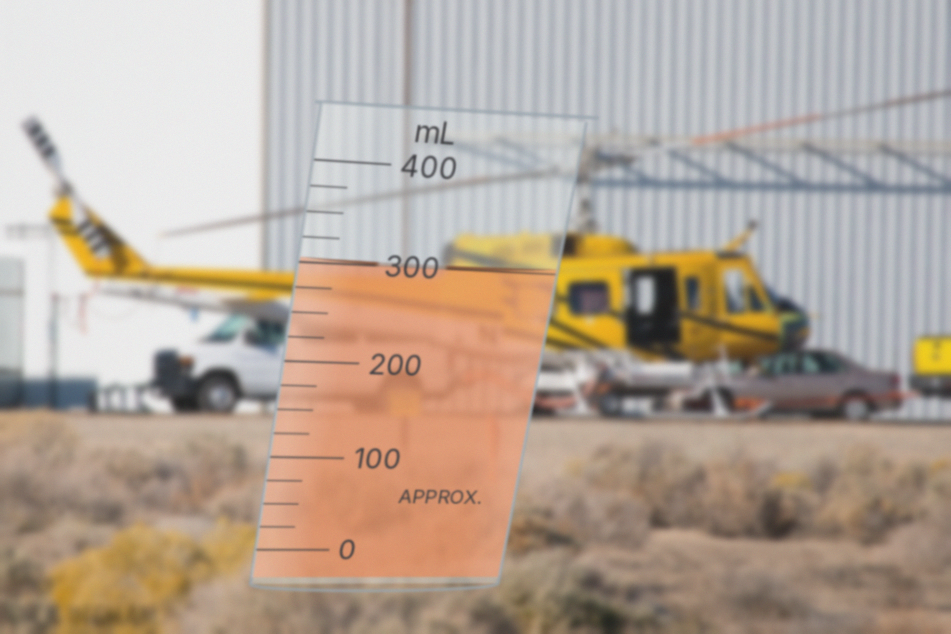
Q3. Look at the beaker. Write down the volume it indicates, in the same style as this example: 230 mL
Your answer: 300 mL
